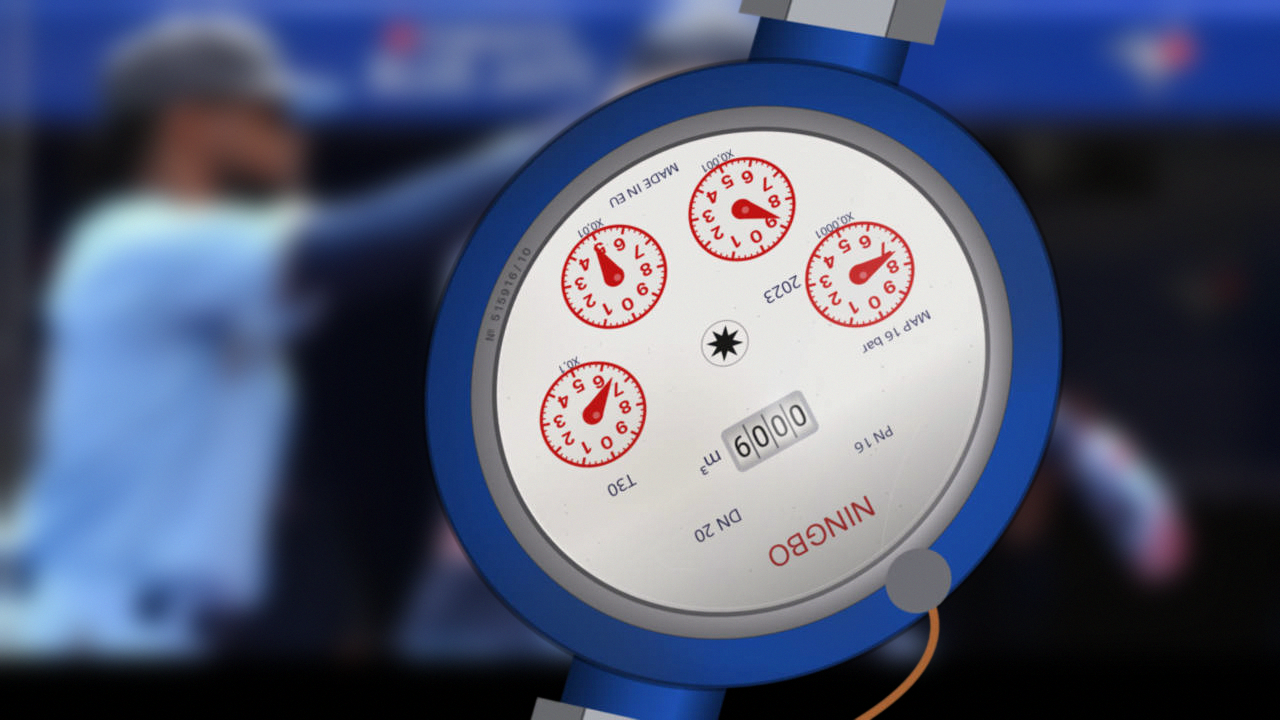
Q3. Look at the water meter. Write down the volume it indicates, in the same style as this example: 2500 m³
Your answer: 9.6487 m³
